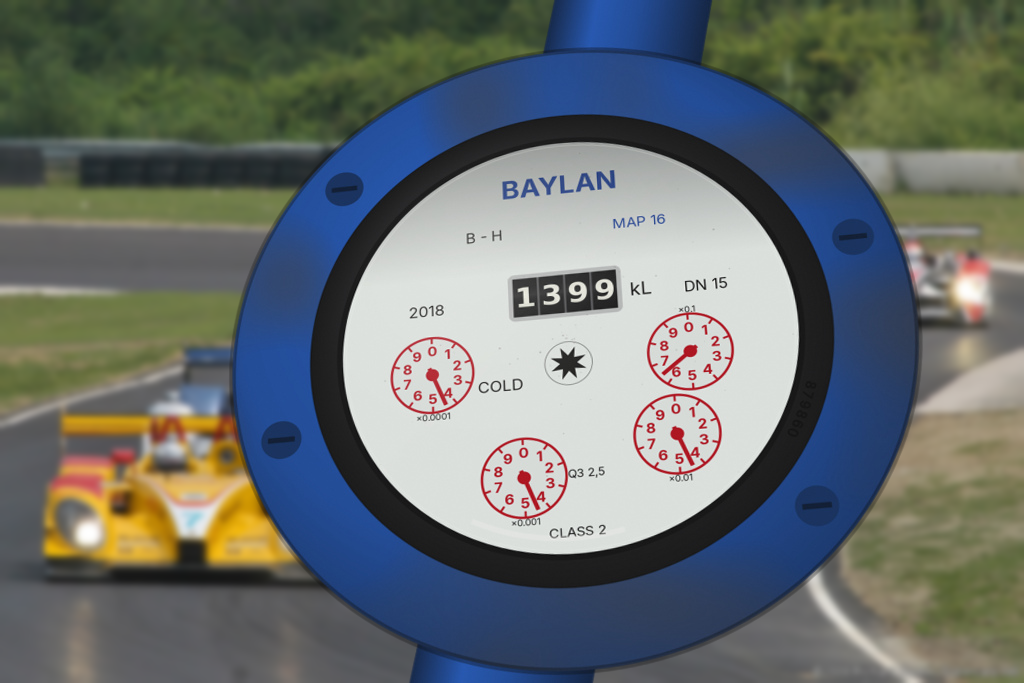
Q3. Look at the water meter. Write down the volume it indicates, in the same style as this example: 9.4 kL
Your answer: 1399.6444 kL
